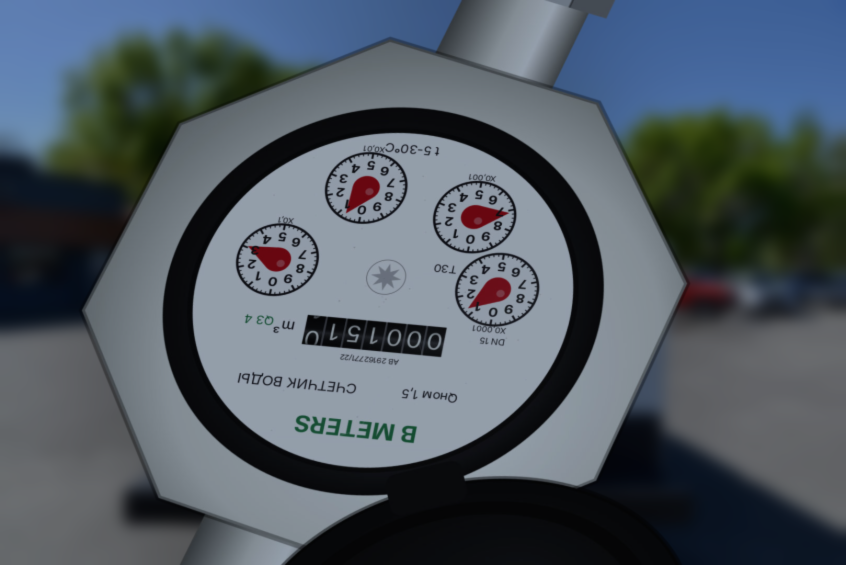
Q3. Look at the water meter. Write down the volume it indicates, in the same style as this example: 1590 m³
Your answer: 1510.3071 m³
